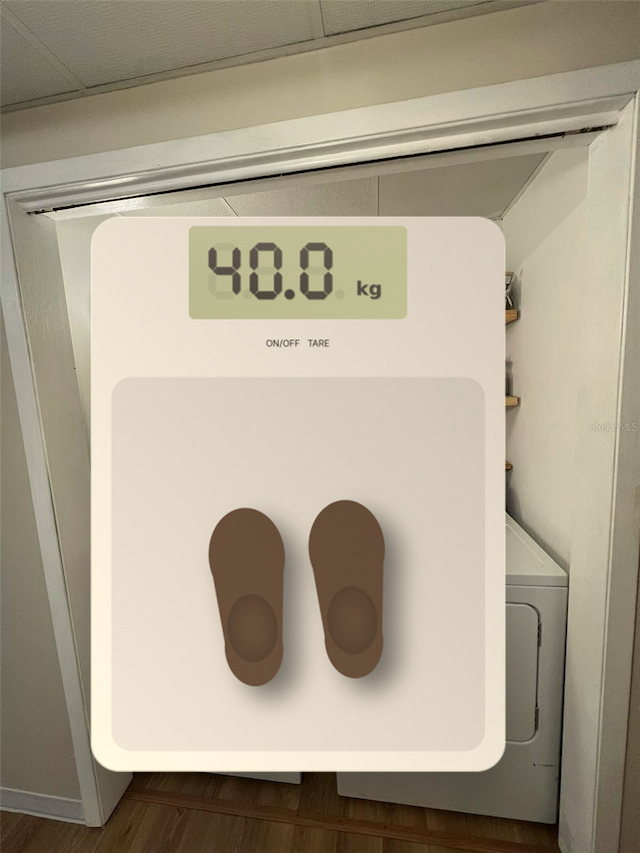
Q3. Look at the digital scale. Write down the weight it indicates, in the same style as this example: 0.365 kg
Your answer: 40.0 kg
